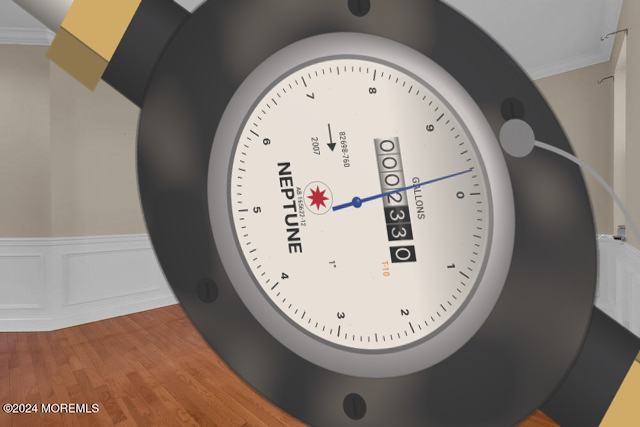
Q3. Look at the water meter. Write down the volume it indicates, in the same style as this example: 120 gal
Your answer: 2329.7 gal
